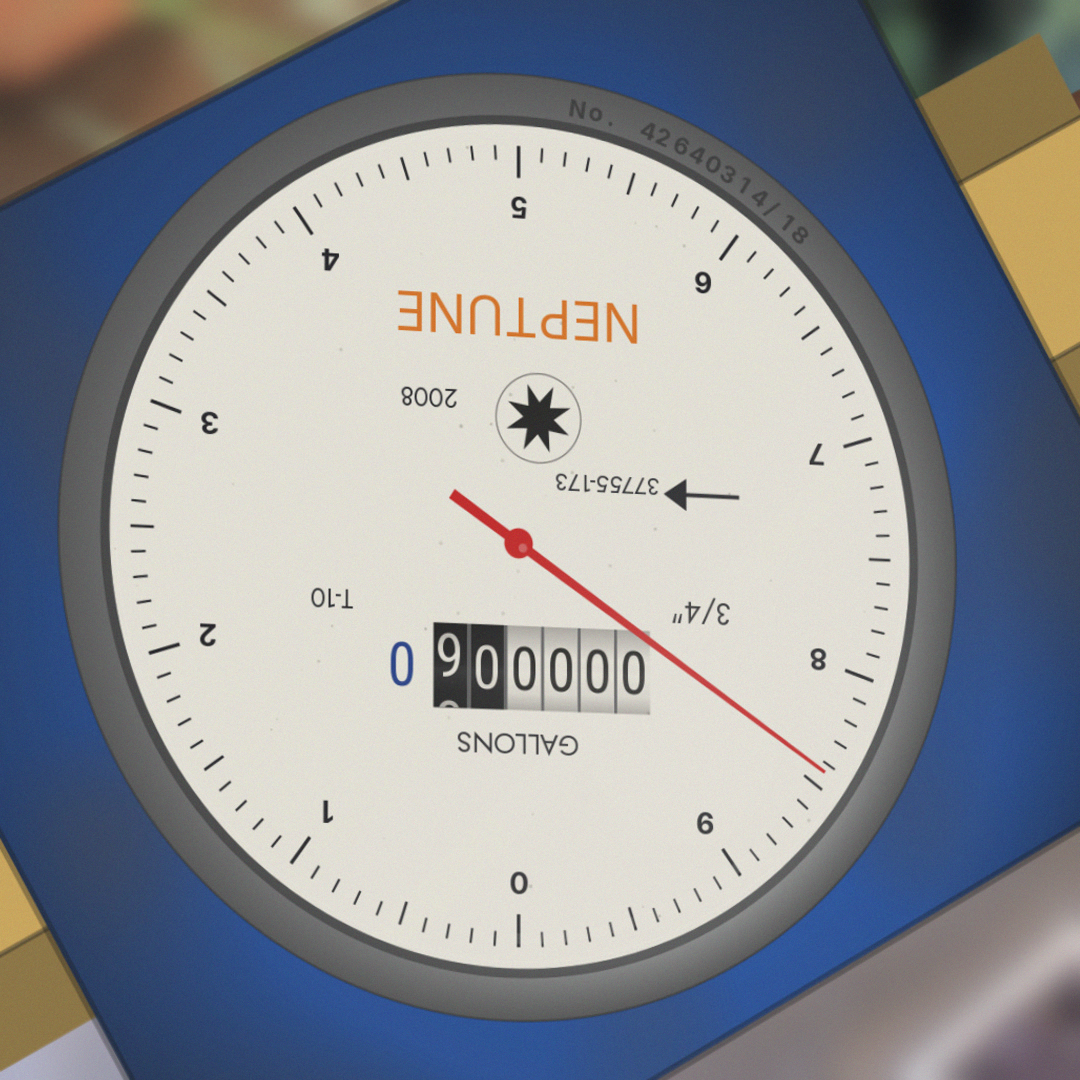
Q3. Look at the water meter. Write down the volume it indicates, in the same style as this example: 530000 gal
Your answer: 58.4 gal
